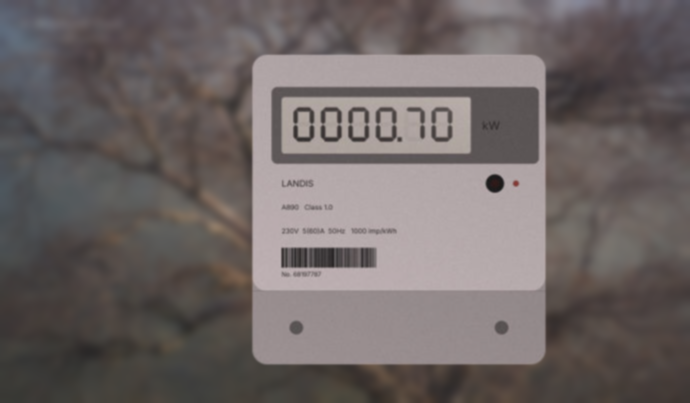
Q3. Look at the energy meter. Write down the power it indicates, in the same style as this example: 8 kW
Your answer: 0.70 kW
